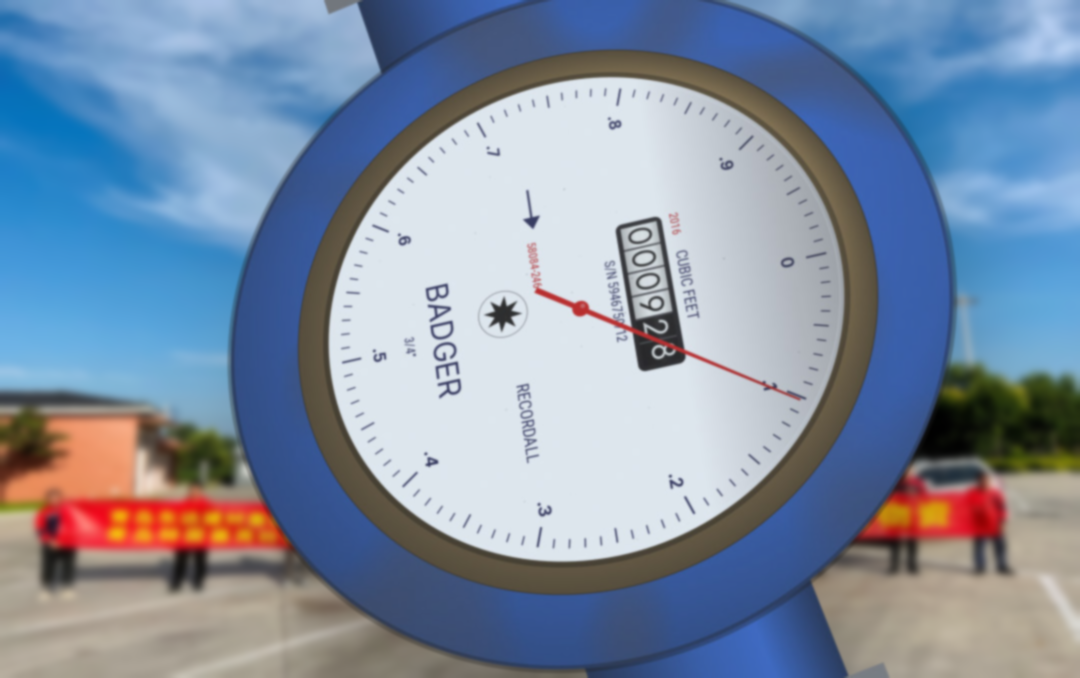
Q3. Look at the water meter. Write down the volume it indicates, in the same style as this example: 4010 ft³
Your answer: 928.10 ft³
